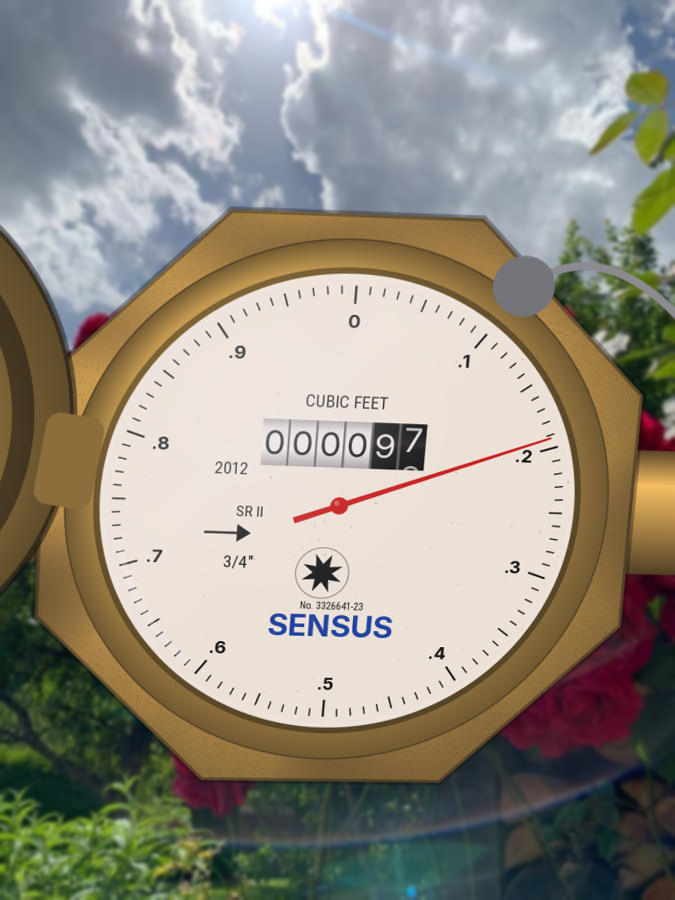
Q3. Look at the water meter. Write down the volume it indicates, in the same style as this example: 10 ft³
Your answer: 97.19 ft³
